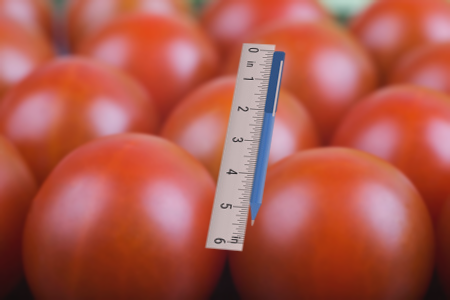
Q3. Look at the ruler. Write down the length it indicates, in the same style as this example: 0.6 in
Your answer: 5.5 in
